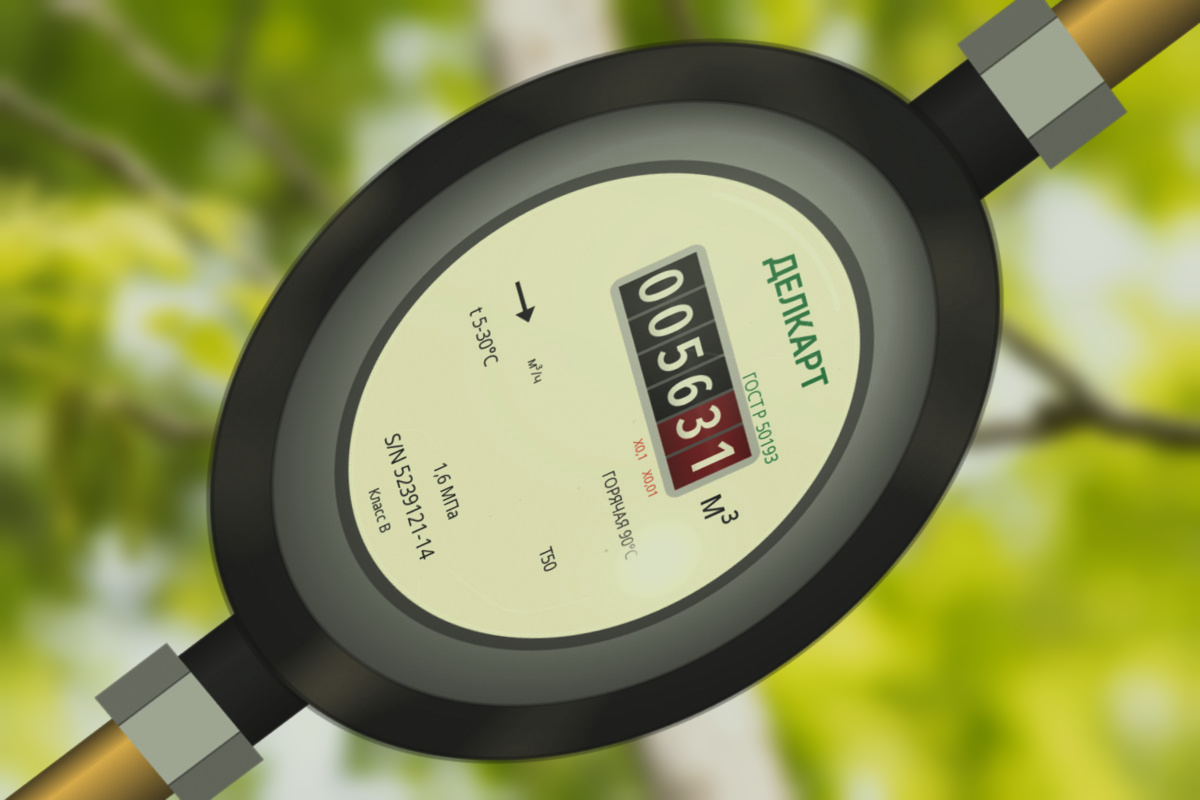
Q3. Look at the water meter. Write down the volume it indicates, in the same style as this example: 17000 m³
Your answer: 56.31 m³
